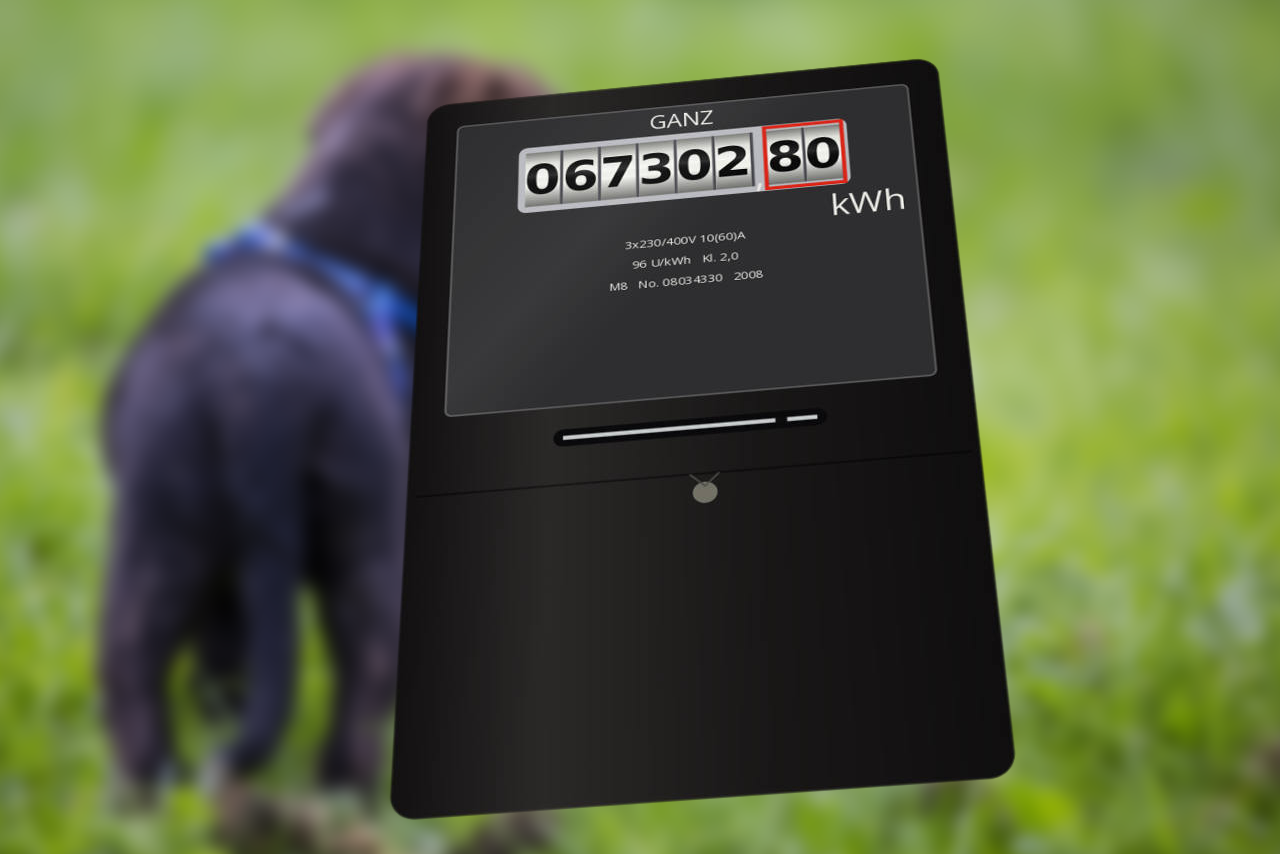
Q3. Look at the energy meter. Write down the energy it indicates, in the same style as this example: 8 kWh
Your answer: 67302.80 kWh
